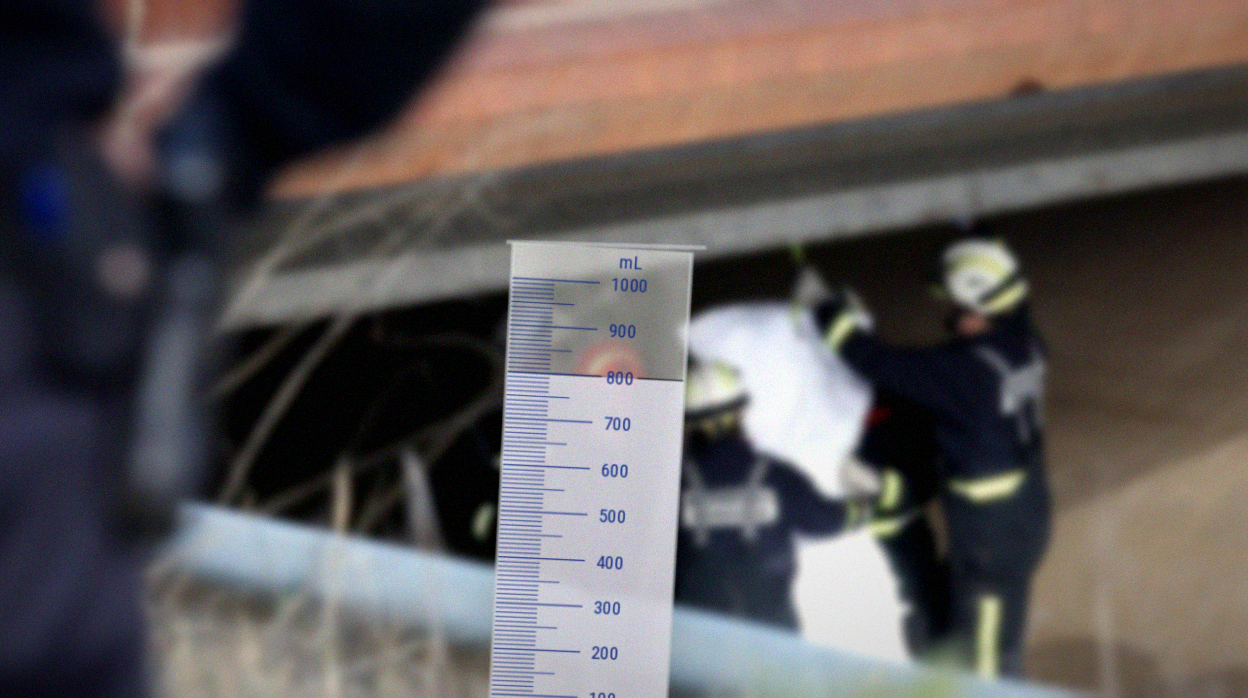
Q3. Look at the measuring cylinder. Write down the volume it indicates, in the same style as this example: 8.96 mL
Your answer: 800 mL
